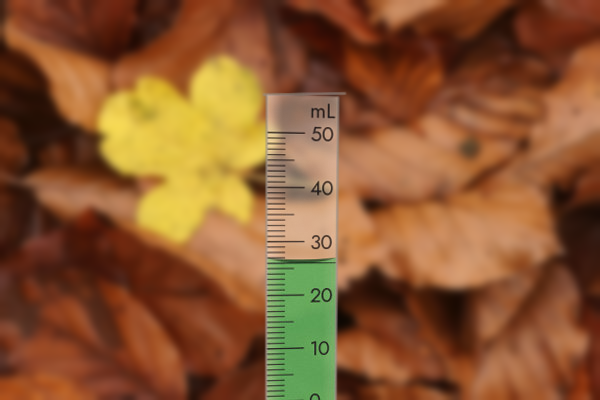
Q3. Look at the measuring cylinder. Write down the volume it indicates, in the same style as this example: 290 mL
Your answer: 26 mL
